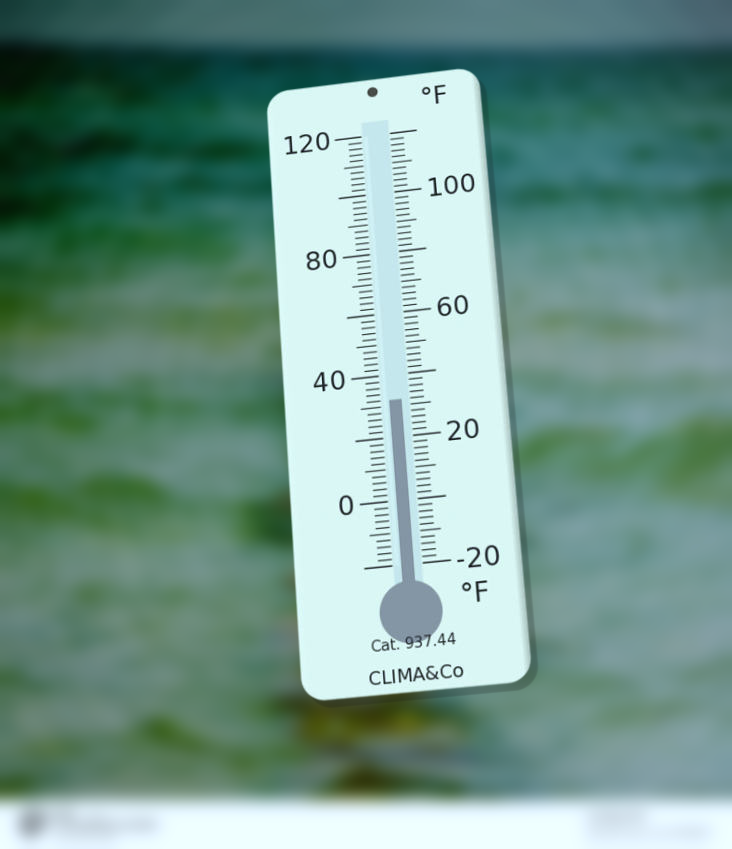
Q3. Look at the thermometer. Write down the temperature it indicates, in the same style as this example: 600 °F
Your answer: 32 °F
